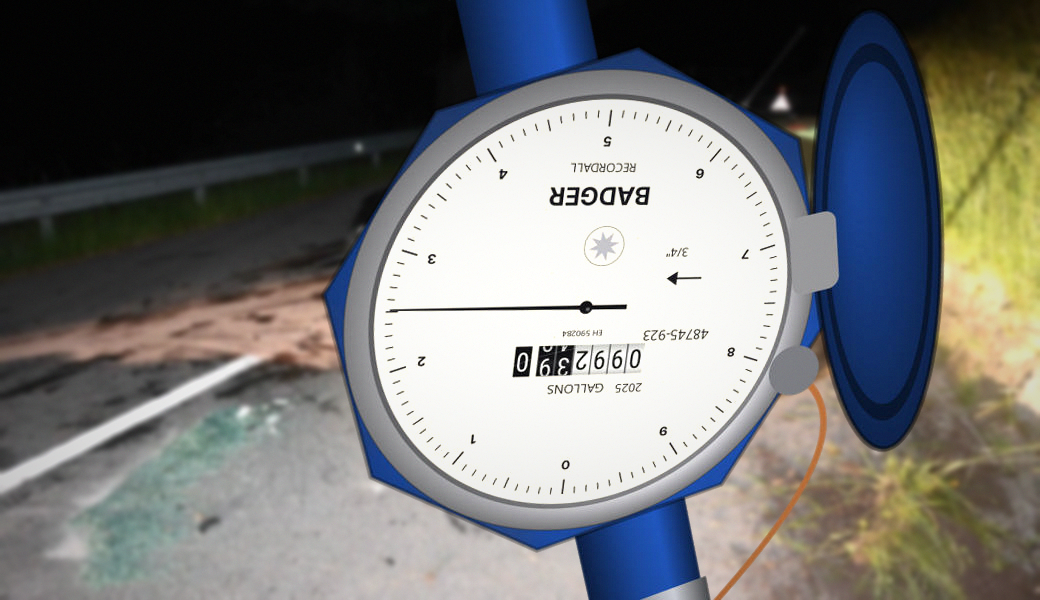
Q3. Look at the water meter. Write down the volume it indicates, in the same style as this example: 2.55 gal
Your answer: 992392.5 gal
